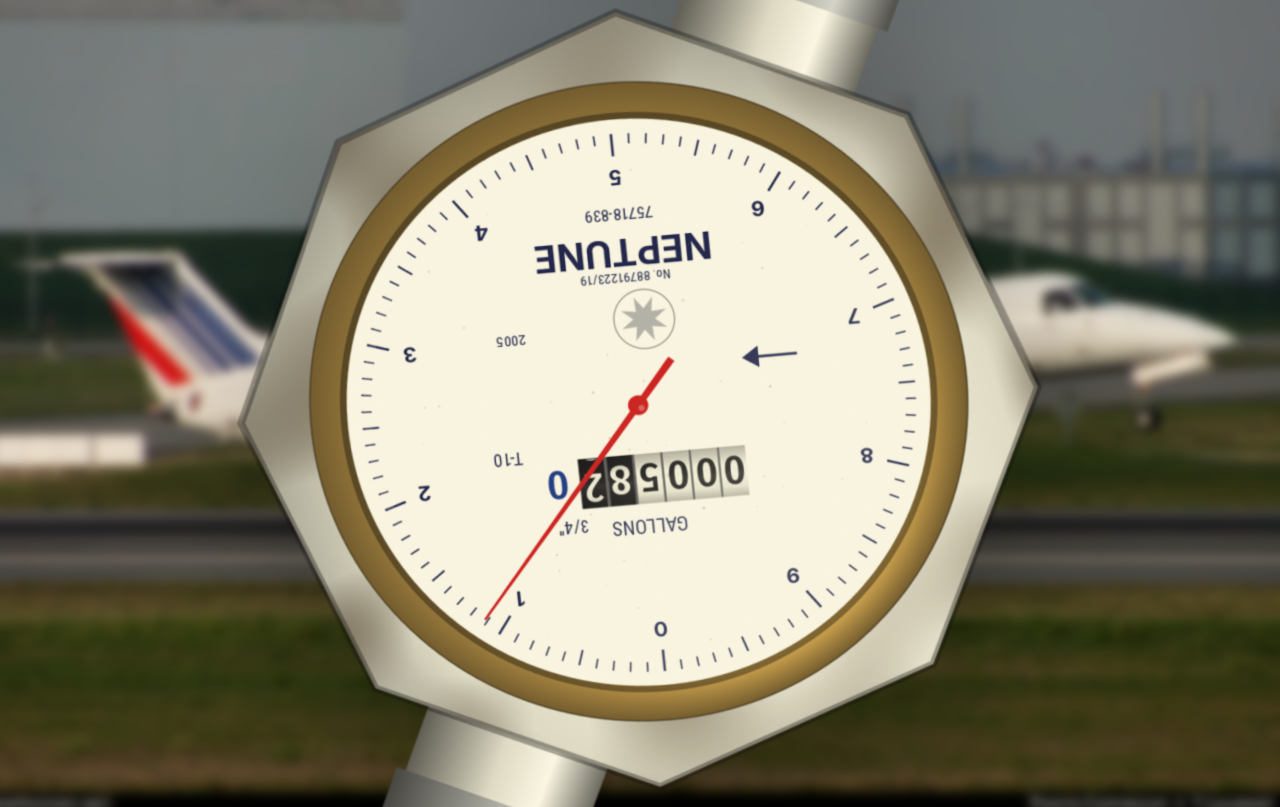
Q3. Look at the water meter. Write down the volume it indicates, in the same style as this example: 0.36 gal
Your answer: 5821.1 gal
